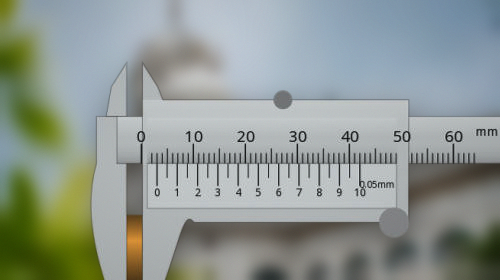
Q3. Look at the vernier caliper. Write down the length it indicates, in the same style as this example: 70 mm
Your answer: 3.0 mm
